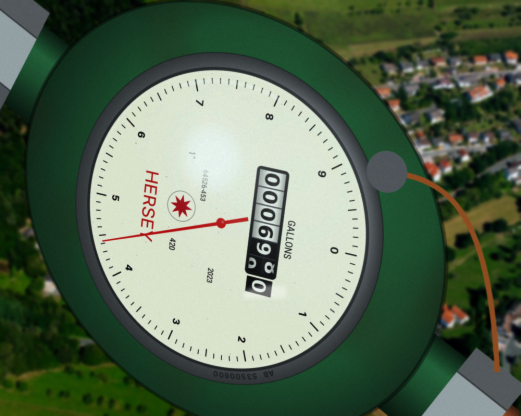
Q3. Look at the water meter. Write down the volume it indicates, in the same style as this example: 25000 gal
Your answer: 6984.4 gal
